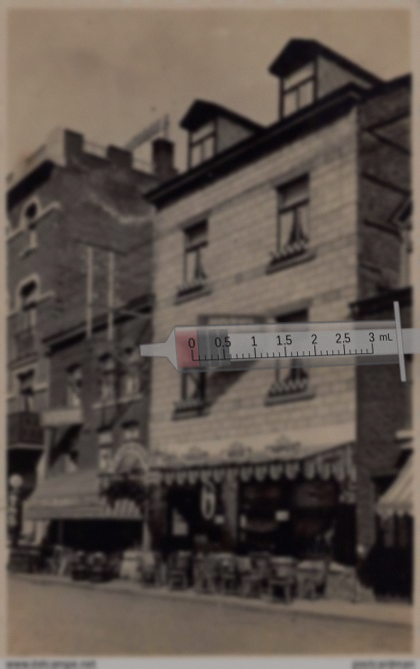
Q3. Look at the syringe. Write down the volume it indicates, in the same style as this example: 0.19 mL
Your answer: 0.1 mL
